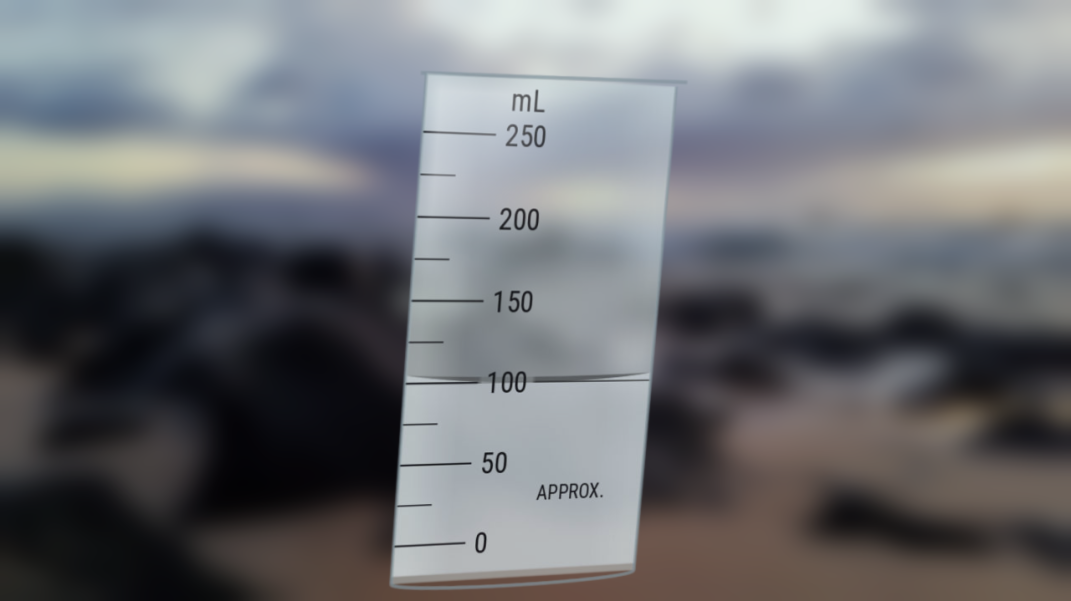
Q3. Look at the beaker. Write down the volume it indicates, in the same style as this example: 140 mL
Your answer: 100 mL
